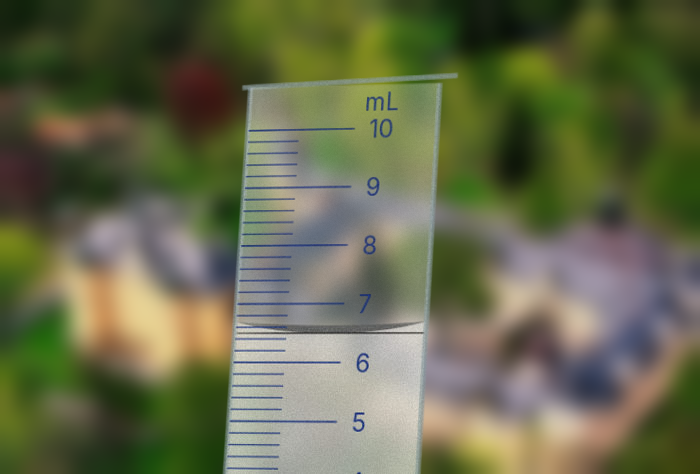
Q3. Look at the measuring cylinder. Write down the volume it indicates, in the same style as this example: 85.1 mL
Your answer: 6.5 mL
